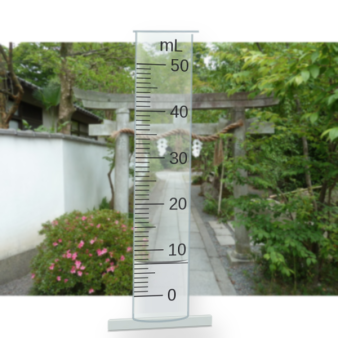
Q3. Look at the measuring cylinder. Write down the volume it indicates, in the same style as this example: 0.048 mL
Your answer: 7 mL
